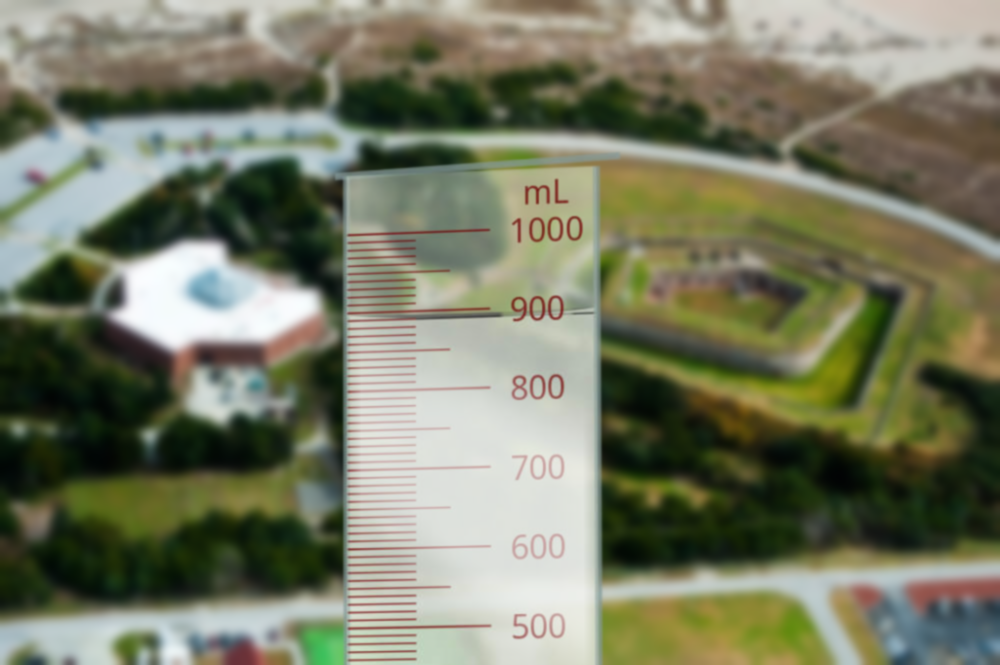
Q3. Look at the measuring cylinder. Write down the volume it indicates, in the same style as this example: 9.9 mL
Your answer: 890 mL
